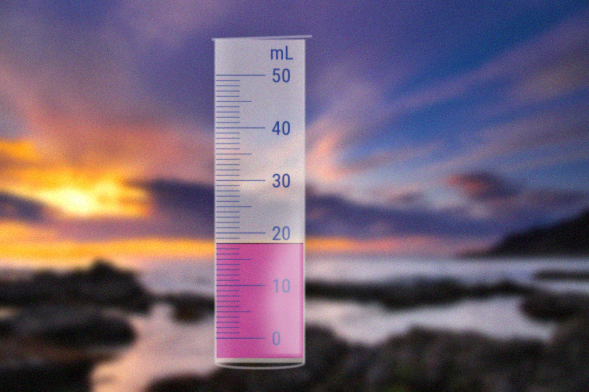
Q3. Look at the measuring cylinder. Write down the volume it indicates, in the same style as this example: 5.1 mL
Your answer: 18 mL
